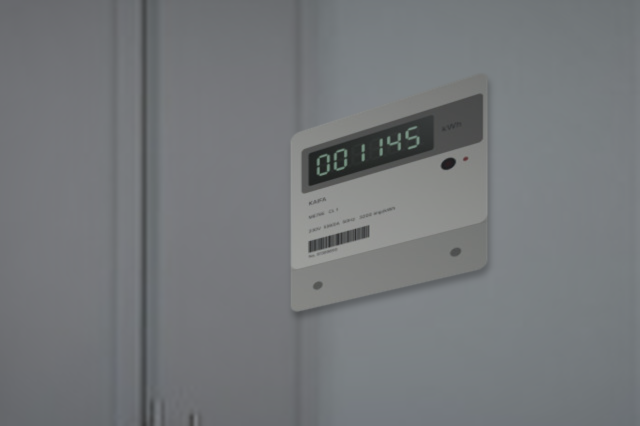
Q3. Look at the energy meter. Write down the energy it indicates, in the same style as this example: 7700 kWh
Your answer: 1145 kWh
